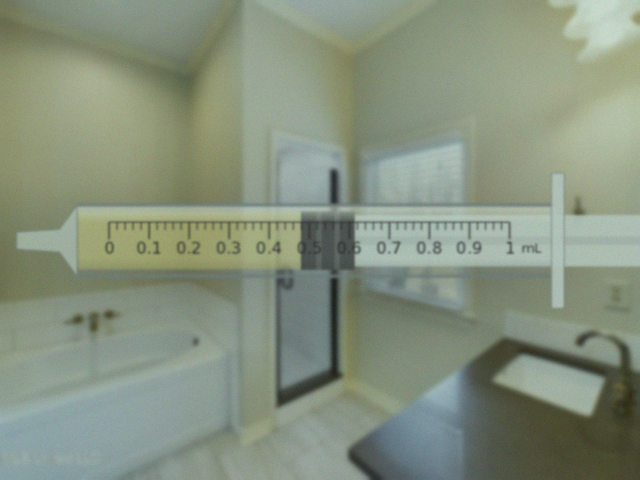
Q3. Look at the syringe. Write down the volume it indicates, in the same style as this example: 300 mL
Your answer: 0.48 mL
